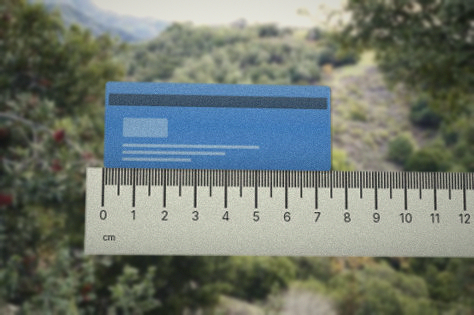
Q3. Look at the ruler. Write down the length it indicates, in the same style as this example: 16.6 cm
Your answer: 7.5 cm
